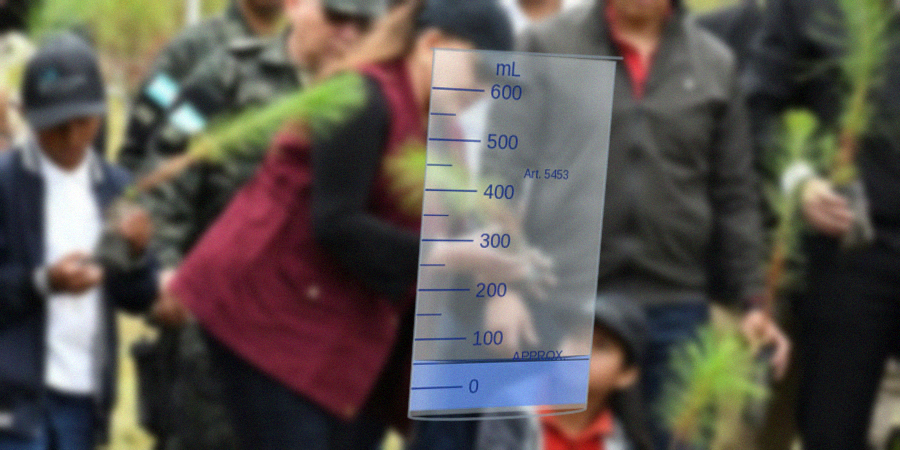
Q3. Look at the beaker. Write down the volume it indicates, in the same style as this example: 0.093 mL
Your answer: 50 mL
